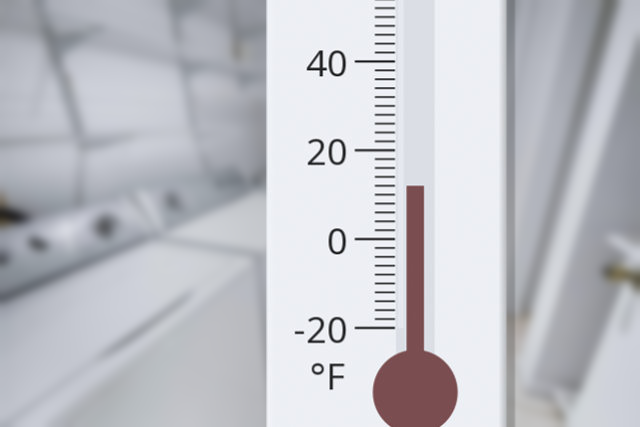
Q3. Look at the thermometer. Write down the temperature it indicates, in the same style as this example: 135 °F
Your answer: 12 °F
